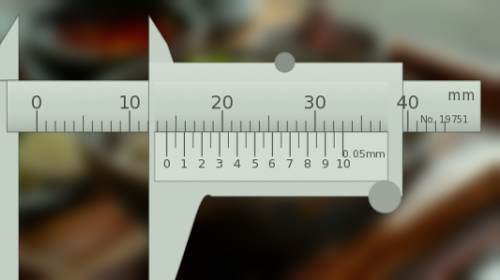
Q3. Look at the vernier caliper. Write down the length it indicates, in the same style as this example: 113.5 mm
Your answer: 14.0 mm
